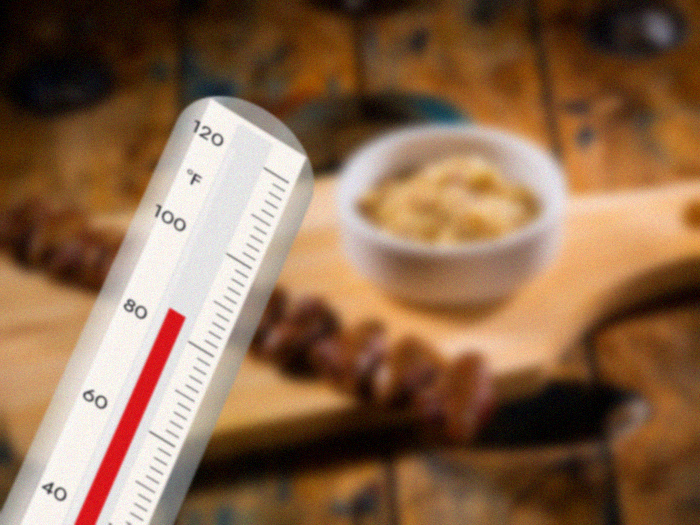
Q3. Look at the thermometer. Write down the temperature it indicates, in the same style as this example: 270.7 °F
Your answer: 84 °F
